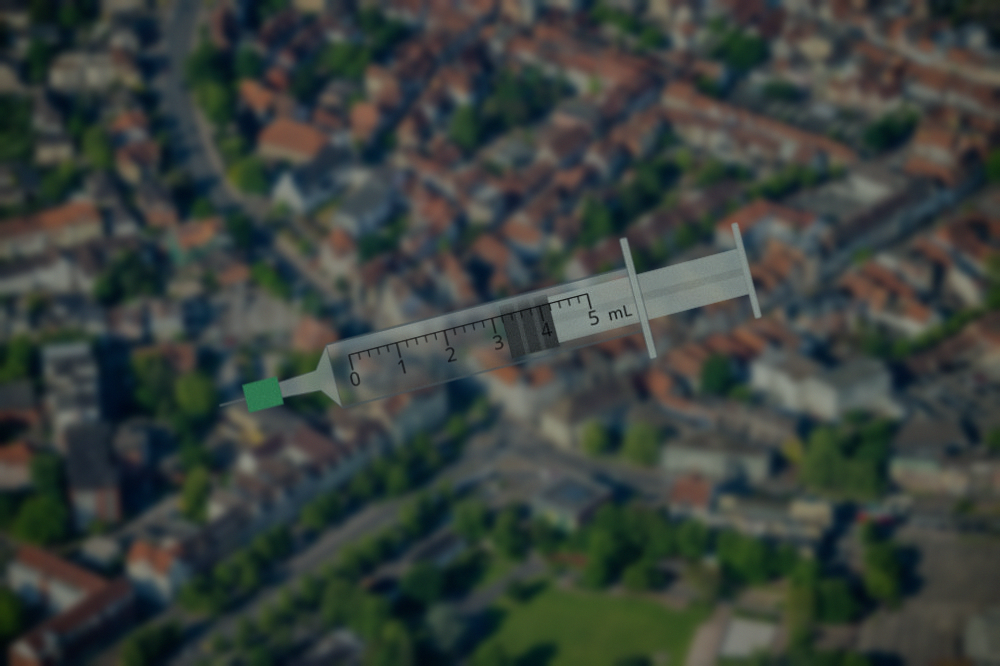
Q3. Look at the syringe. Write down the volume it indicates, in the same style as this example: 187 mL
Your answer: 3.2 mL
